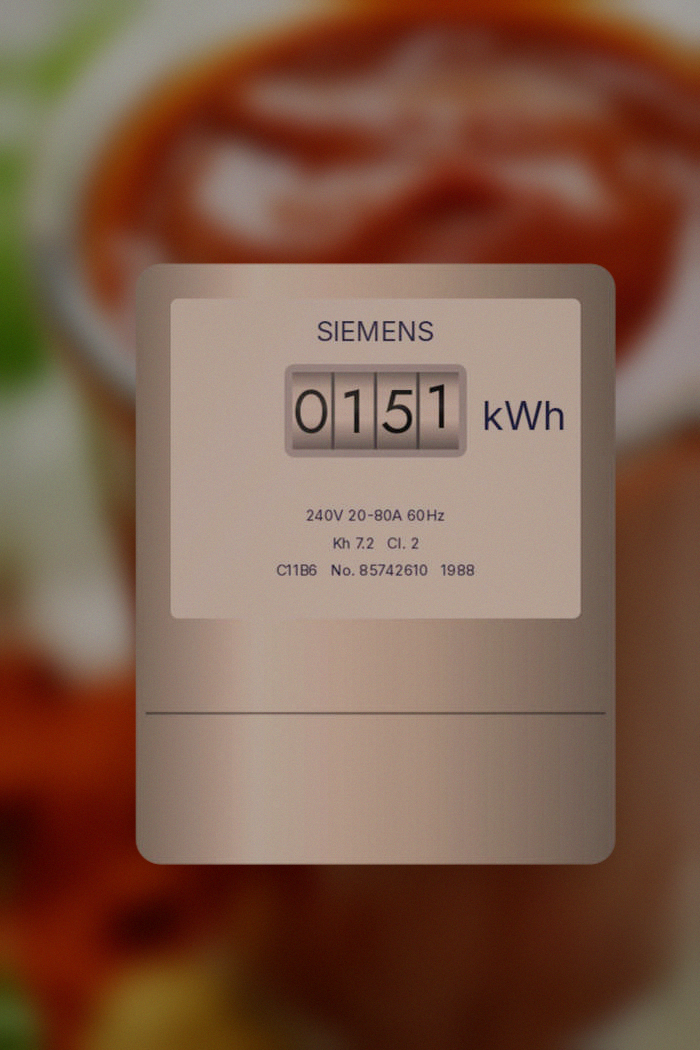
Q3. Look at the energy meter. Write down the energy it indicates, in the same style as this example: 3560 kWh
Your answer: 151 kWh
